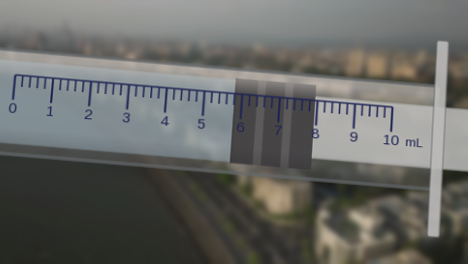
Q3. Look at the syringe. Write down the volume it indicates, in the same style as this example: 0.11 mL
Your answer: 5.8 mL
